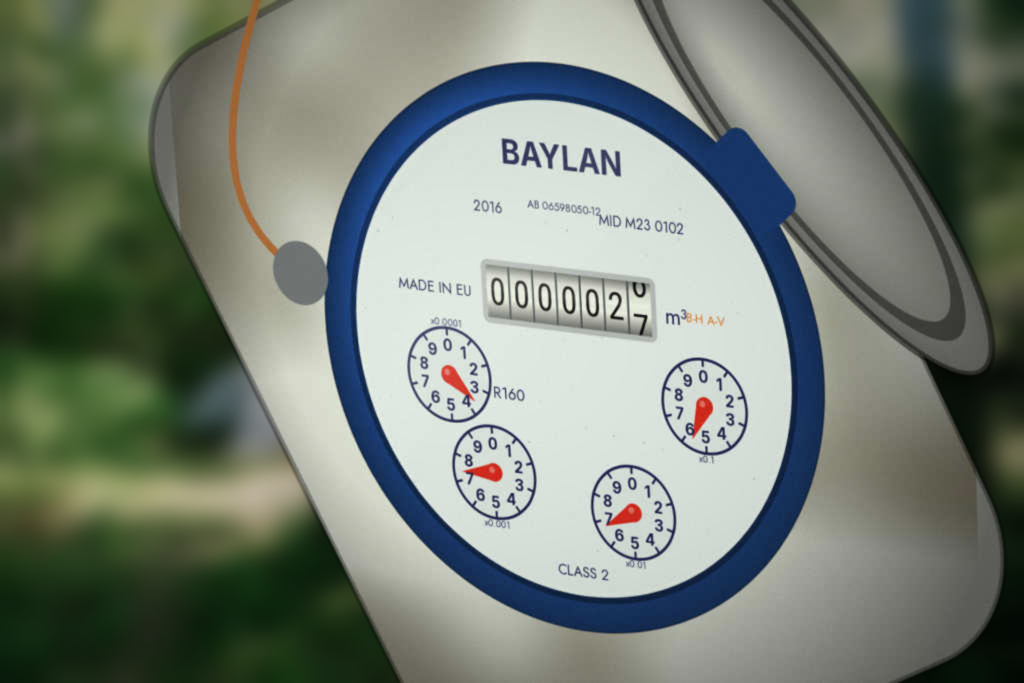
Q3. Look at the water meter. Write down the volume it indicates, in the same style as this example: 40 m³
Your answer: 26.5673 m³
